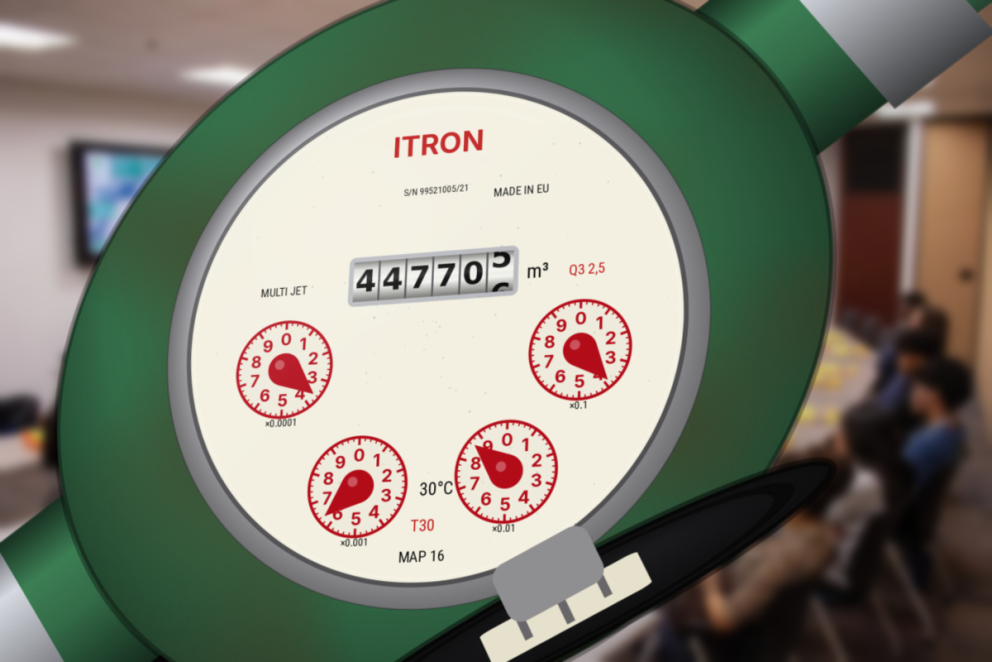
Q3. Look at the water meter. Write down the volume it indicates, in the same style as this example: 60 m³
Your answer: 447705.3863 m³
